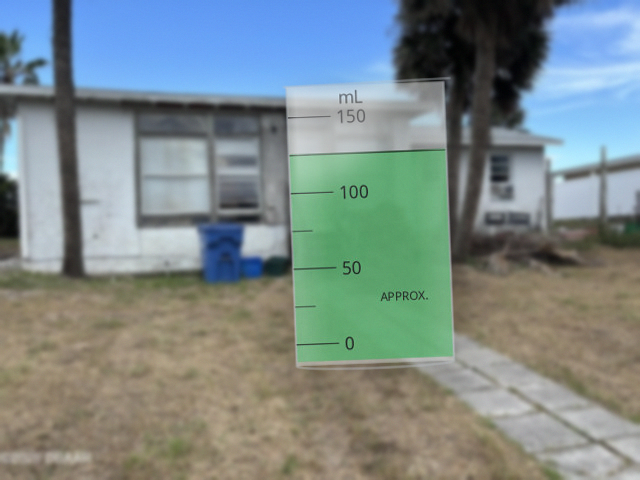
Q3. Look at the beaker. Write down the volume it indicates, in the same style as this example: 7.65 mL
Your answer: 125 mL
